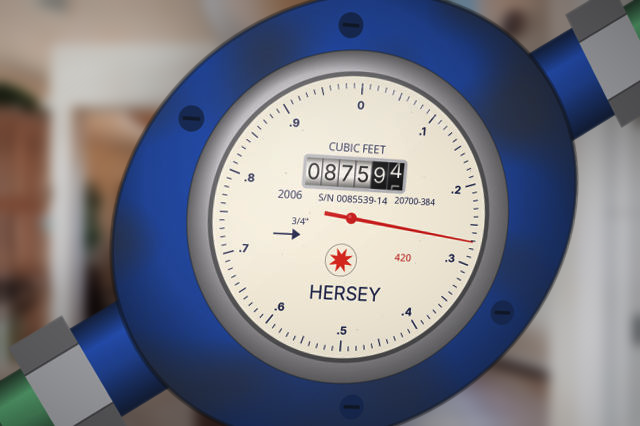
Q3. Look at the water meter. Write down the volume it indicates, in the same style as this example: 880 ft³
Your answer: 87594.27 ft³
